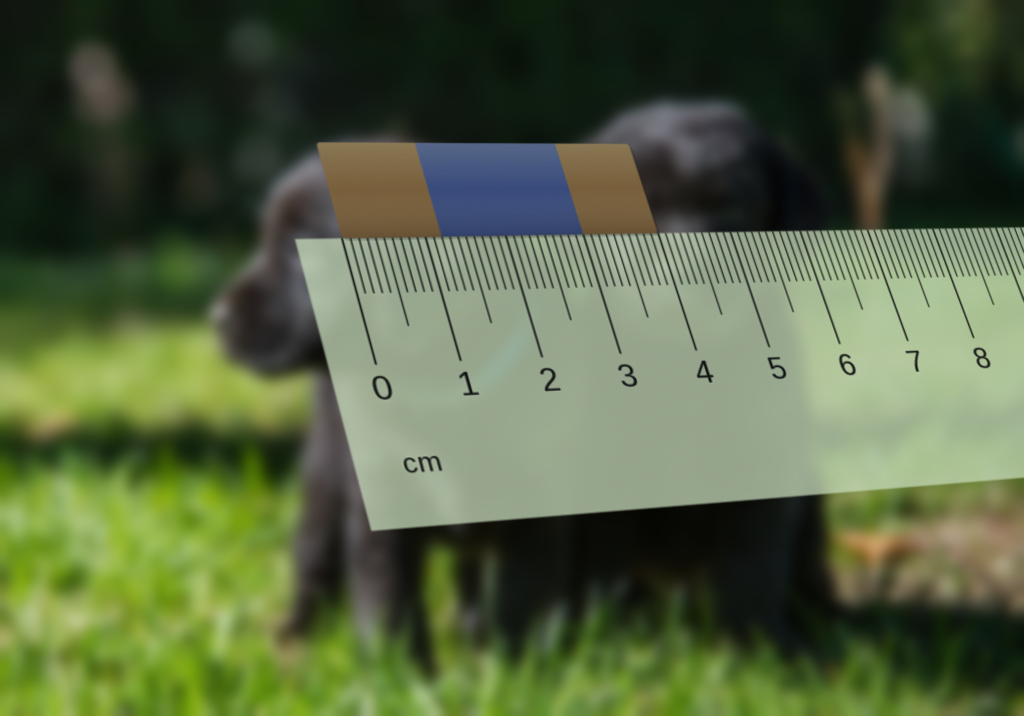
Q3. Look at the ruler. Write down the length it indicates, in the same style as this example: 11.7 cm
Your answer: 4 cm
